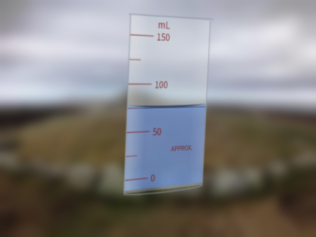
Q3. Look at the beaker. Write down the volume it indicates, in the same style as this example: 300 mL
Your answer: 75 mL
